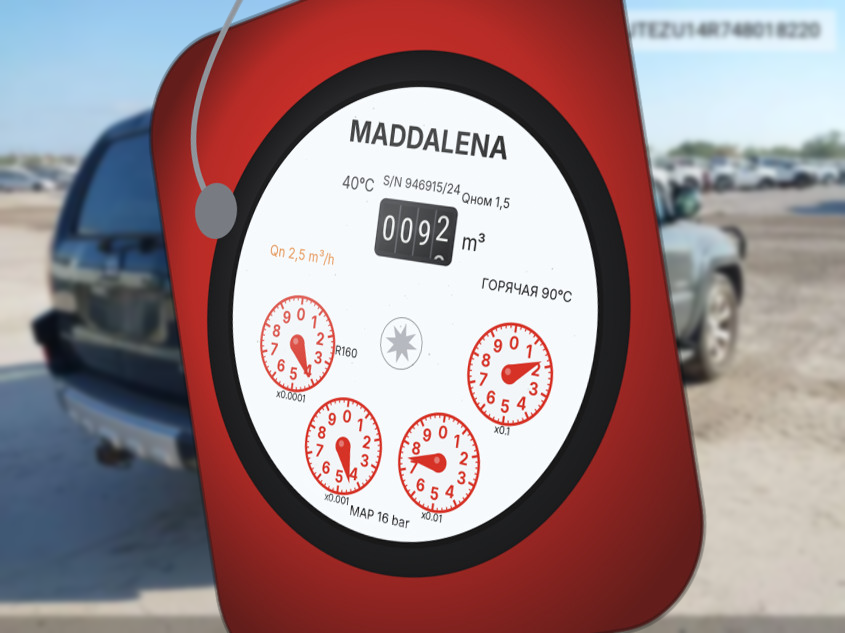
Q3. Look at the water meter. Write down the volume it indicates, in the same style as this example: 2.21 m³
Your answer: 92.1744 m³
